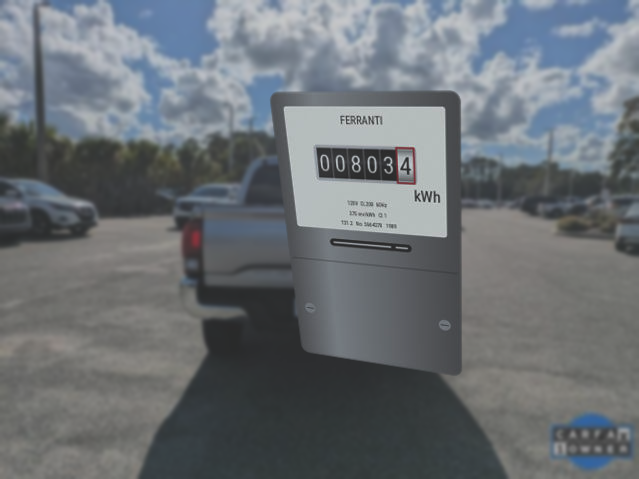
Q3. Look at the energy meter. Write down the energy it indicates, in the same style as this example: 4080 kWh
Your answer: 803.4 kWh
